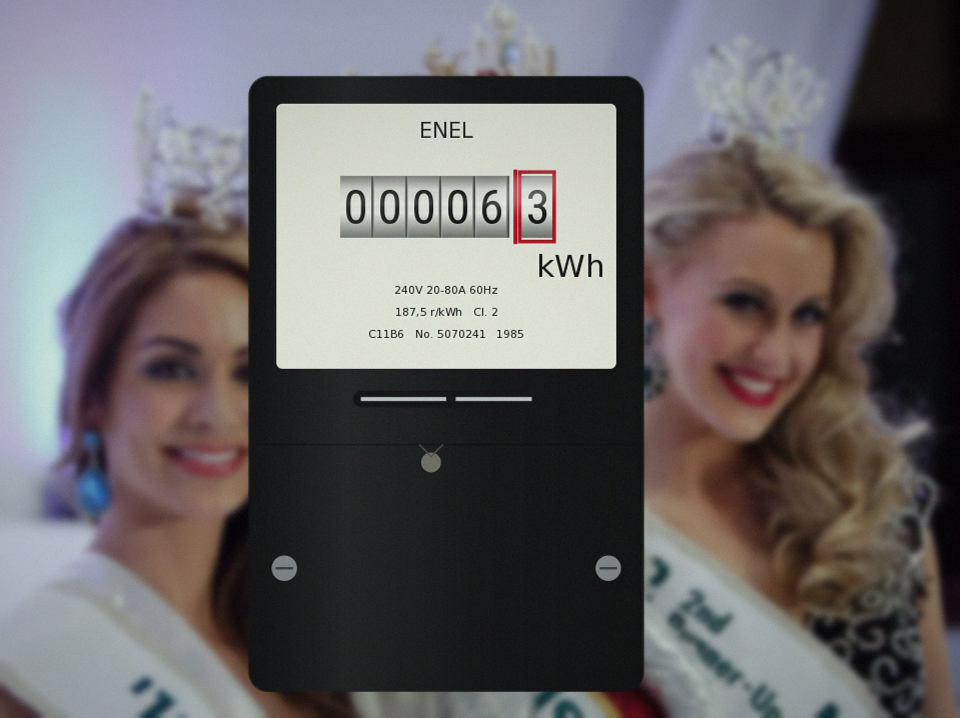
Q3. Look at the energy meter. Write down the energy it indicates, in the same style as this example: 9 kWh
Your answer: 6.3 kWh
